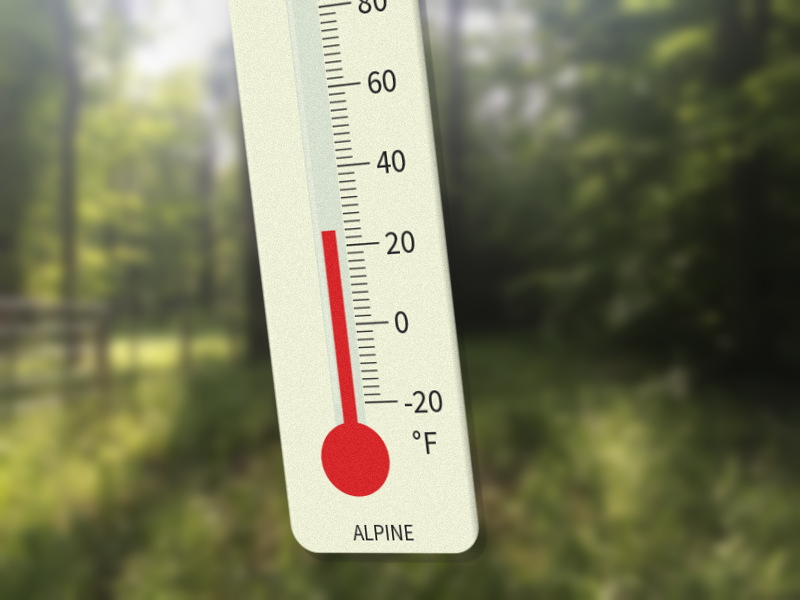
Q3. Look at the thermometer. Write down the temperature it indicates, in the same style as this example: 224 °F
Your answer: 24 °F
